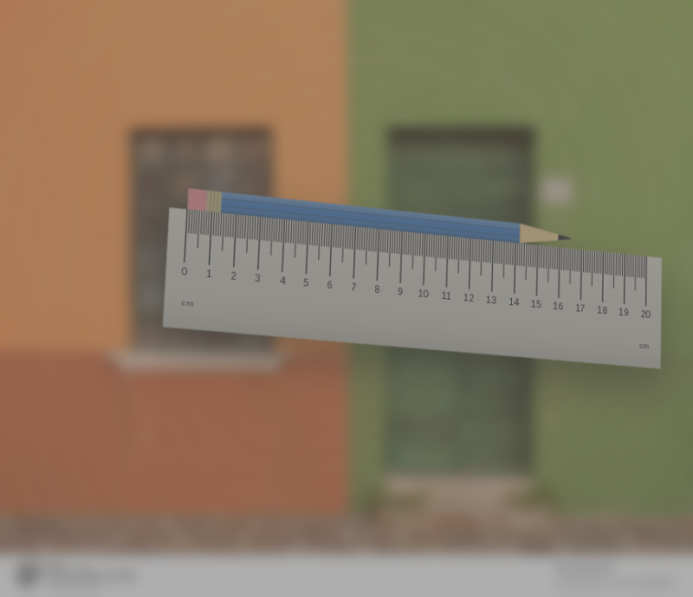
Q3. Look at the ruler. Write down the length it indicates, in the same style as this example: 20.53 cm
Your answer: 16.5 cm
